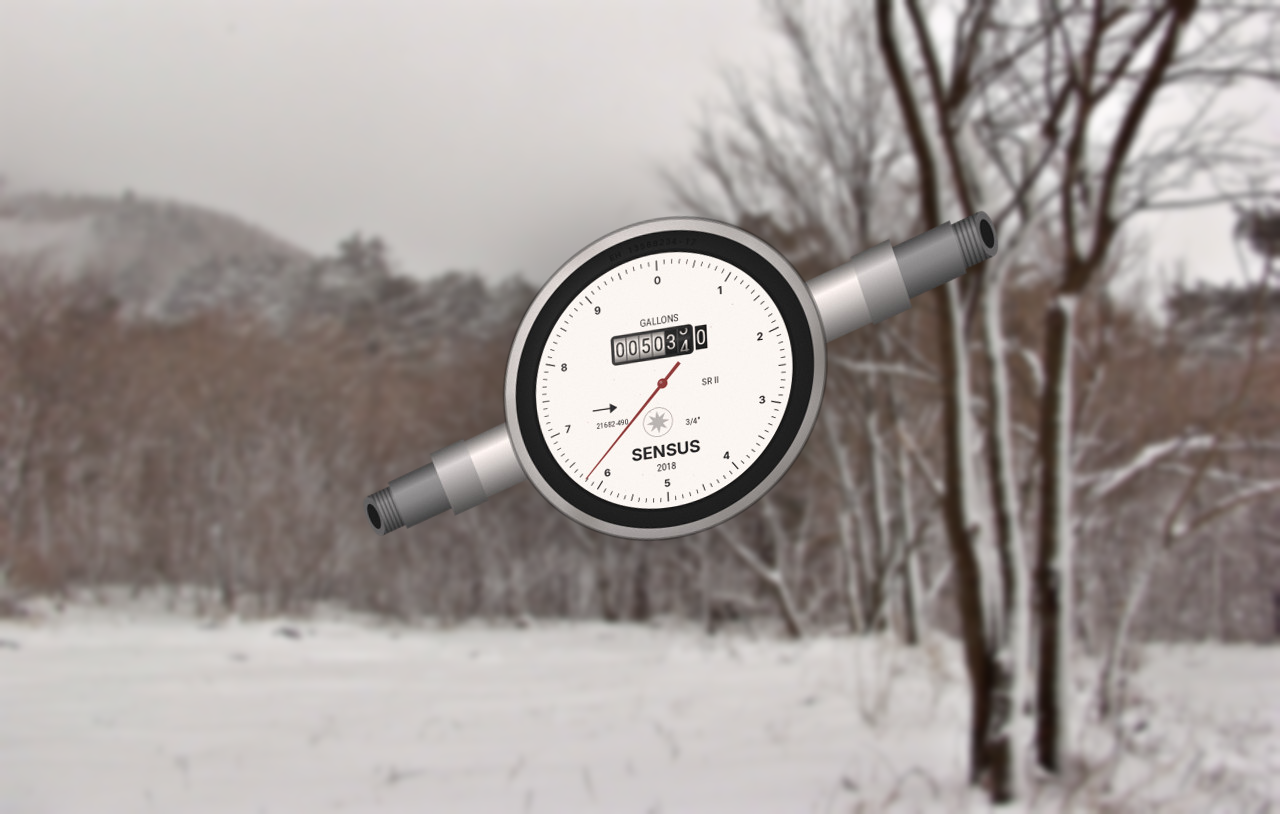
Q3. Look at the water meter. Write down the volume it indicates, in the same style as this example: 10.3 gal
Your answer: 50336.2 gal
